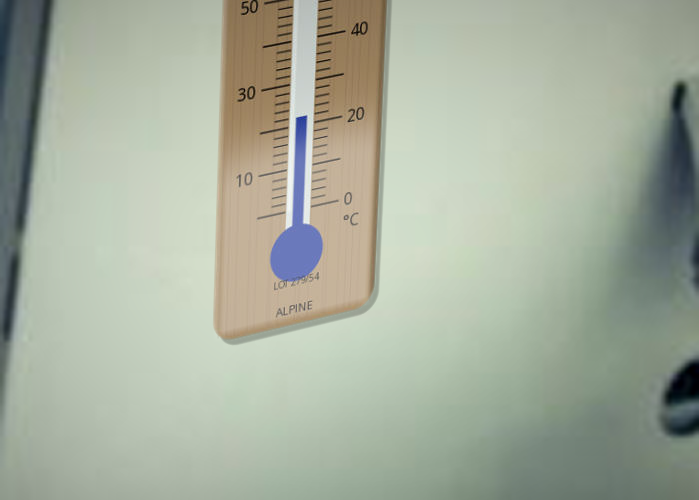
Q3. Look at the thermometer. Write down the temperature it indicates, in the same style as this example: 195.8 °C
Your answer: 22 °C
